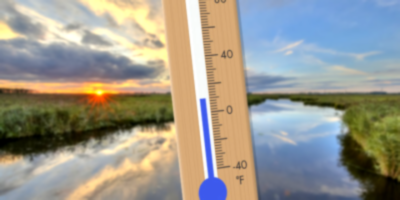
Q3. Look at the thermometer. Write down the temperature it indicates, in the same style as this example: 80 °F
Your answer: 10 °F
